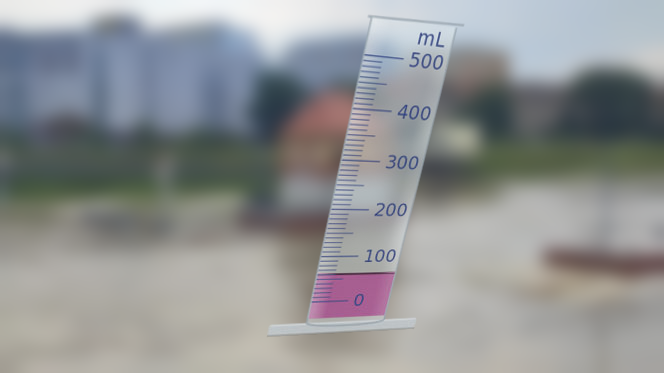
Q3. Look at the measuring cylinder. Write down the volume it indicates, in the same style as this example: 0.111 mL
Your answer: 60 mL
